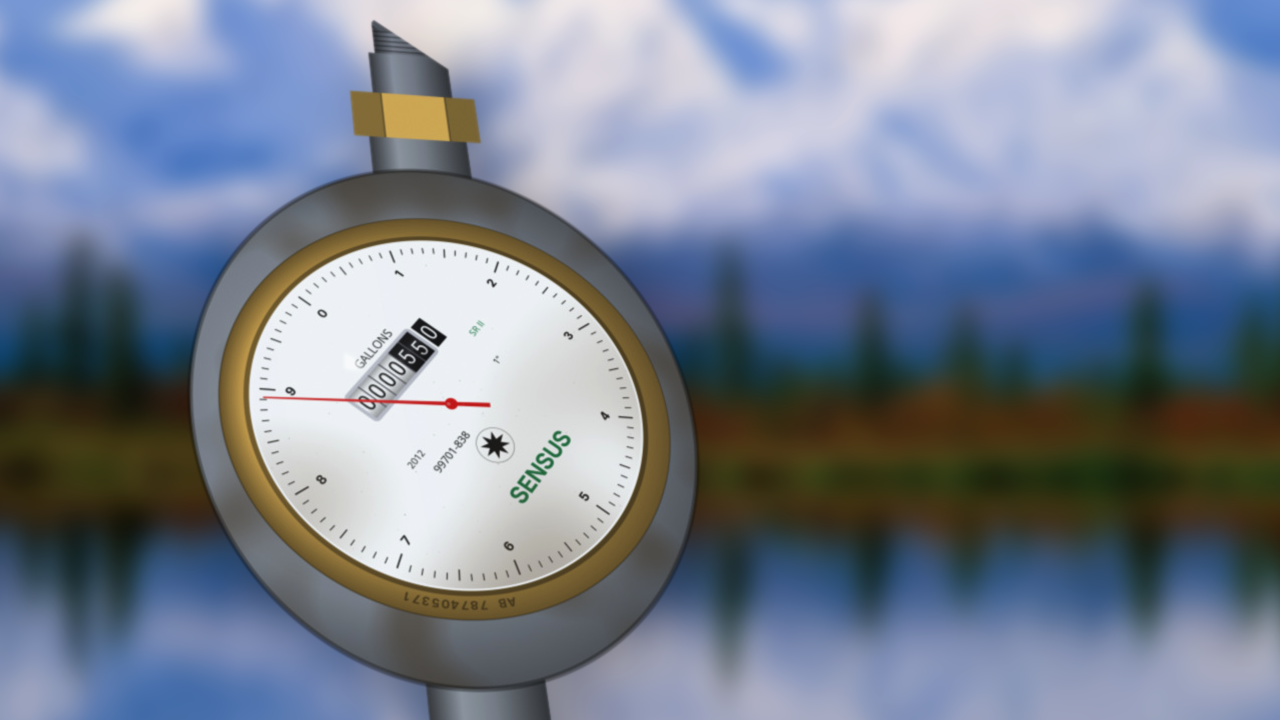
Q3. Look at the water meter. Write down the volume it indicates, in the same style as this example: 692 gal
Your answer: 548.9 gal
